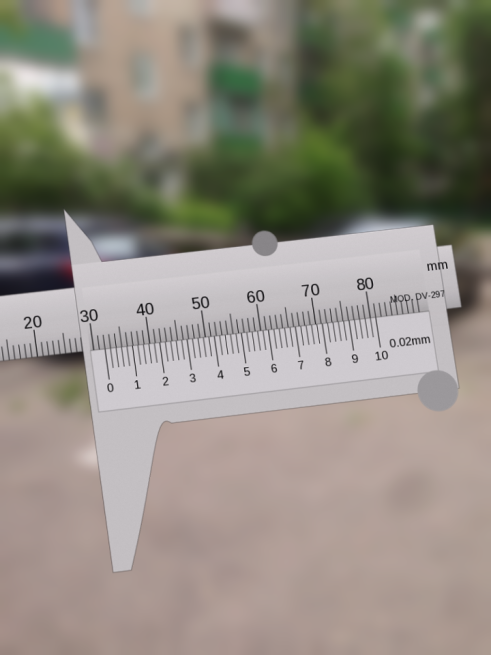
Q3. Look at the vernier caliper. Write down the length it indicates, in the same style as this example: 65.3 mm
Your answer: 32.0 mm
